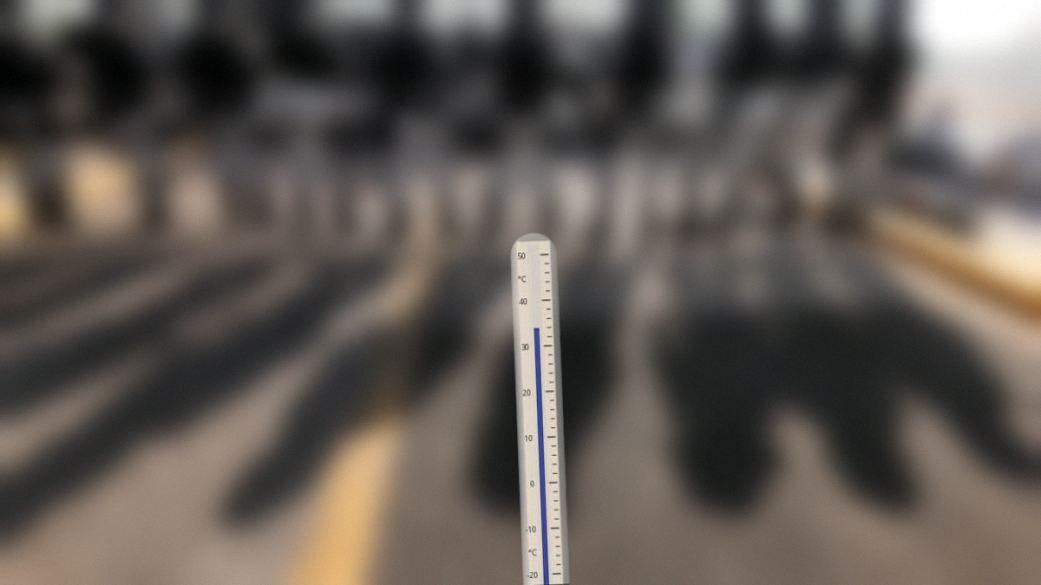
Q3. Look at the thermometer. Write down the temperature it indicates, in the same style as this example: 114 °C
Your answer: 34 °C
